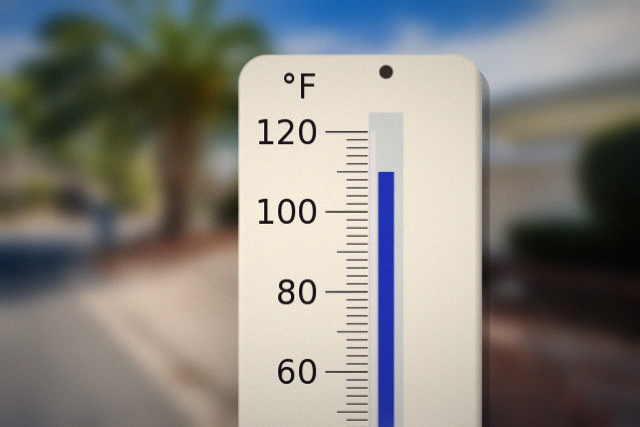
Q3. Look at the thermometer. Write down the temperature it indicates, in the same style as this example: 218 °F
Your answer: 110 °F
